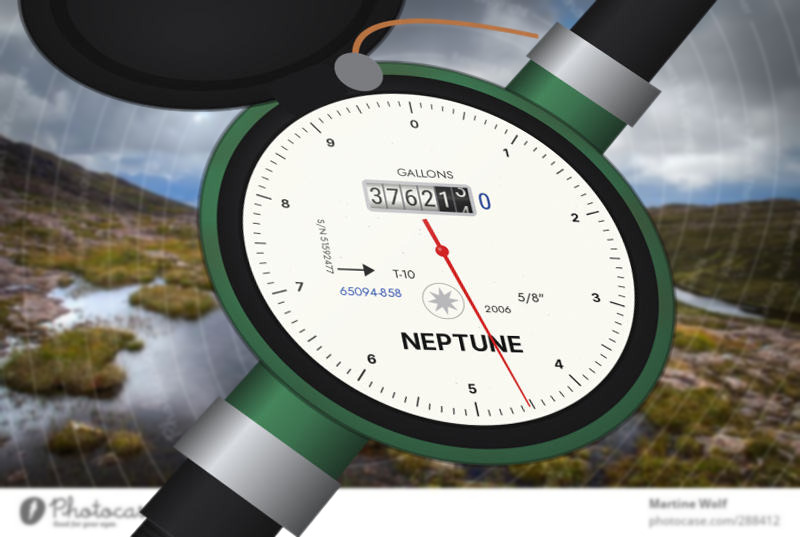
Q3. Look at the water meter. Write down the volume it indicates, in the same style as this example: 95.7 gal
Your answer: 3762134.5 gal
